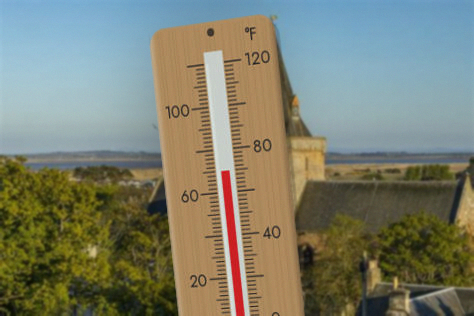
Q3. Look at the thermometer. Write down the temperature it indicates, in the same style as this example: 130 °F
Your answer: 70 °F
